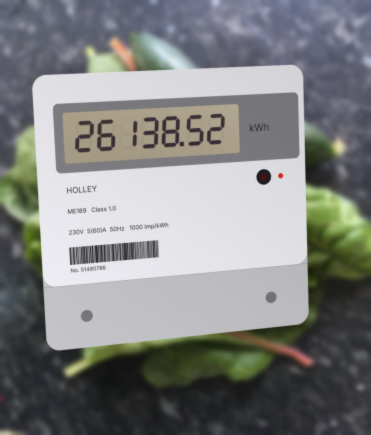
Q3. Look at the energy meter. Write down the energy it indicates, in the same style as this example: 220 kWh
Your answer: 26138.52 kWh
